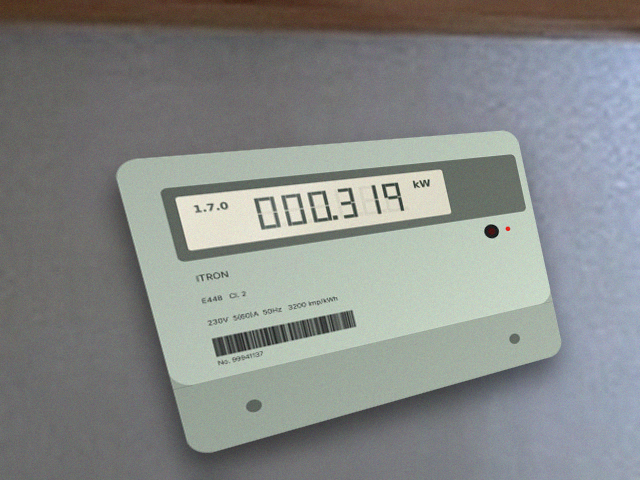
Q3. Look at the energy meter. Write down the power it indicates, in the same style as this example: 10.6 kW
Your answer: 0.319 kW
